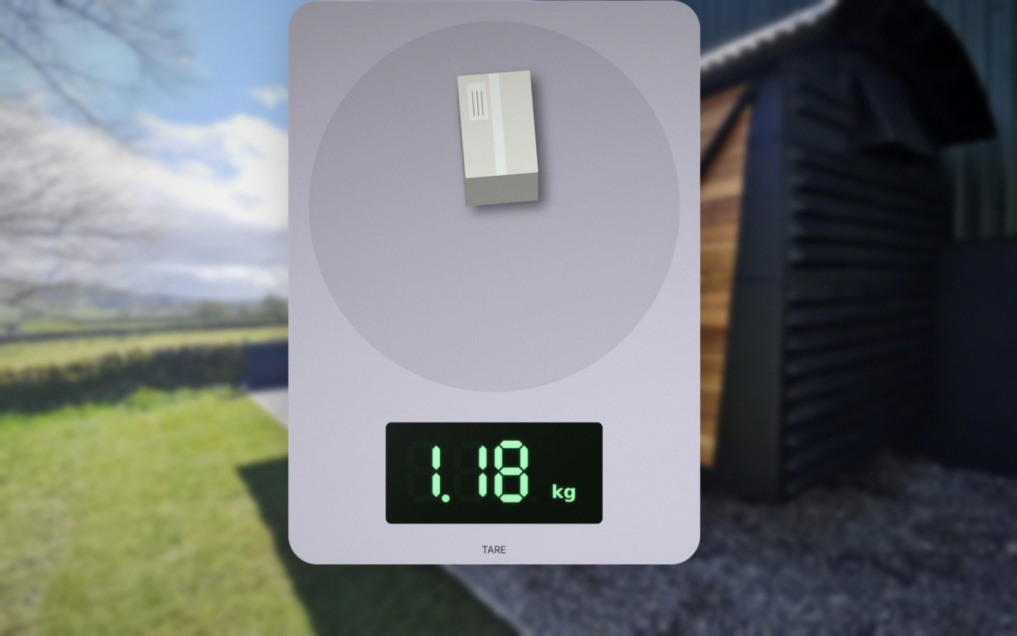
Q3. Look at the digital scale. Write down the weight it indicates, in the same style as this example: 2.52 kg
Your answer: 1.18 kg
